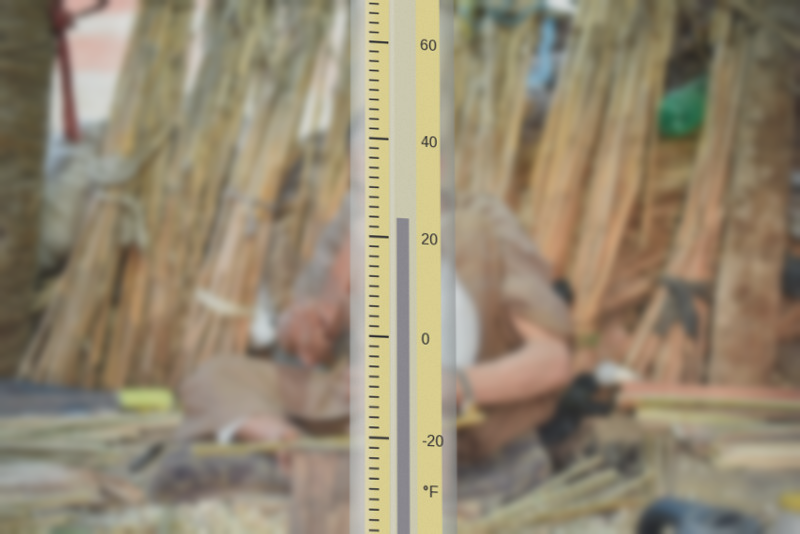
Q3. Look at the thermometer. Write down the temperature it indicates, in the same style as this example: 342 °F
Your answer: 24 °F
